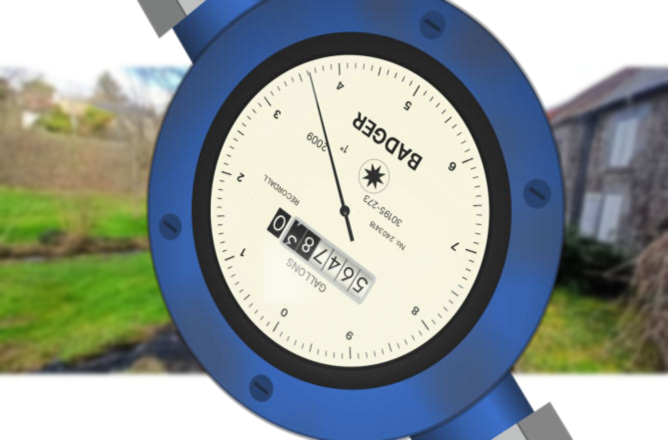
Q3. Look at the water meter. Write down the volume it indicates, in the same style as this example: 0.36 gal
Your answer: 5647833.6 gal
